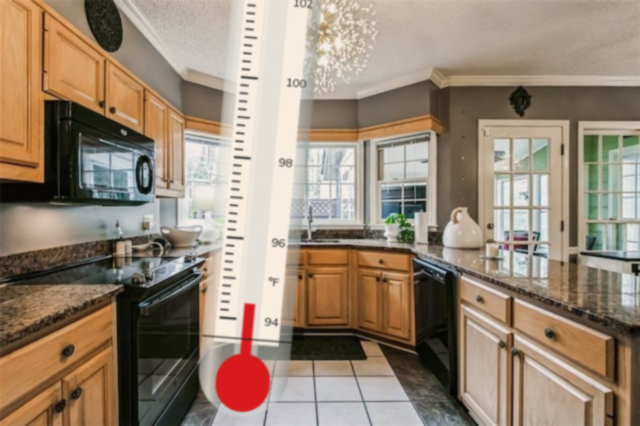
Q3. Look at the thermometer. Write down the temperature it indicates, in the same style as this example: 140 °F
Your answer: 94.4 °F
